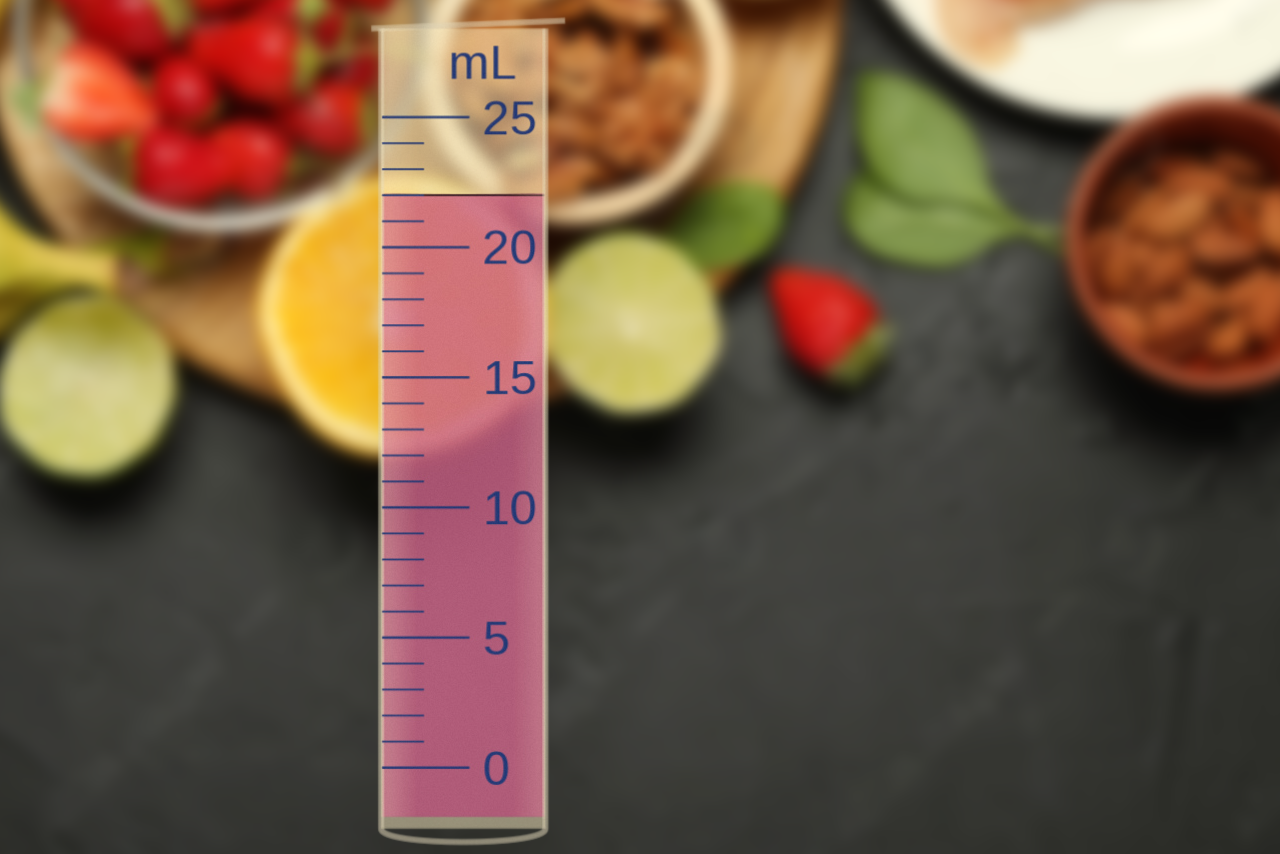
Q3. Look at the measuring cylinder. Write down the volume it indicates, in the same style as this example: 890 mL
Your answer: 22 mL
